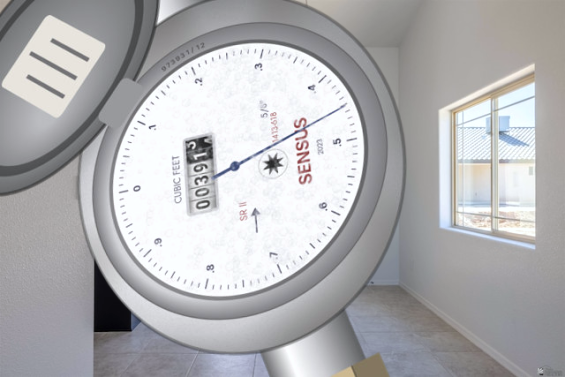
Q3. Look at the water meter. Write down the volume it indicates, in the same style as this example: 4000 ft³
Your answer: 3913.45 ft³
